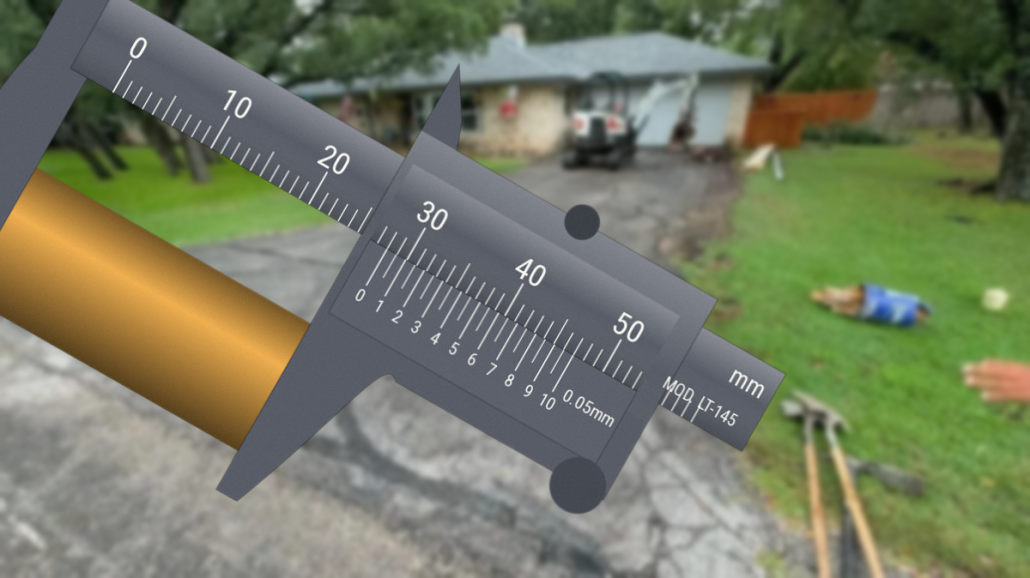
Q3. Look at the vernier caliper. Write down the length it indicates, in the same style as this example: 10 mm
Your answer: 28.0 mm
